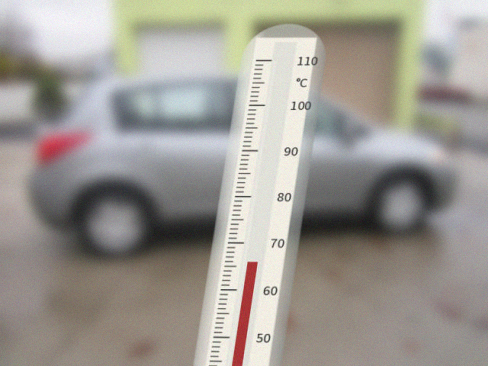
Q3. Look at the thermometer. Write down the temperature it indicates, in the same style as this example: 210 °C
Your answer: 66 °C
